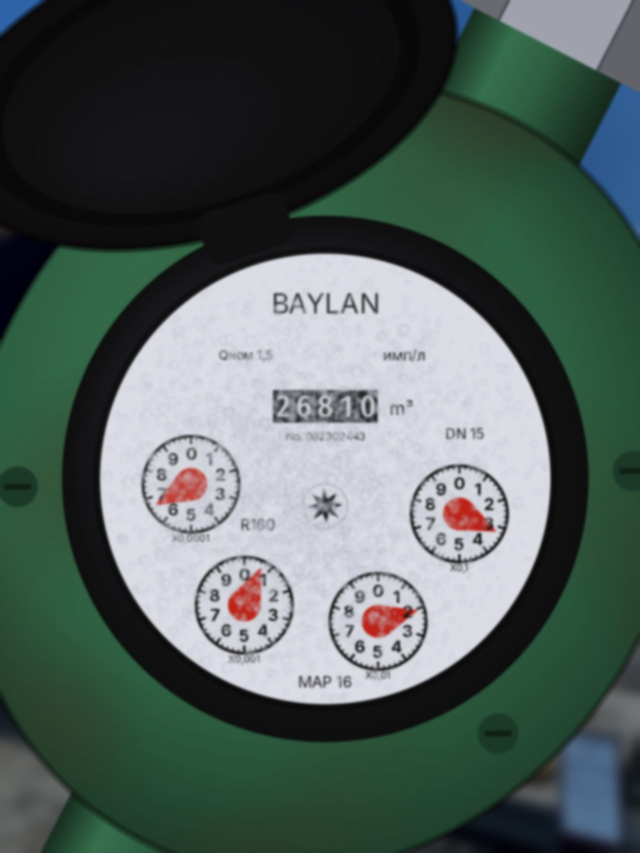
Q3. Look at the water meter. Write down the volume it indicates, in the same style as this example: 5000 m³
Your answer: 26810.3206 m³
